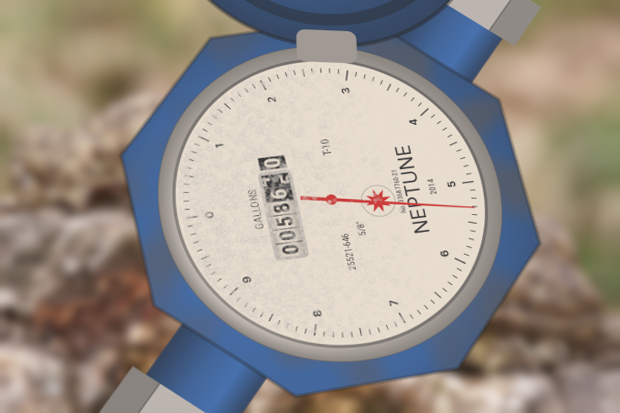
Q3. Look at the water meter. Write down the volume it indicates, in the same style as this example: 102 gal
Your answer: 58645.3 gal
